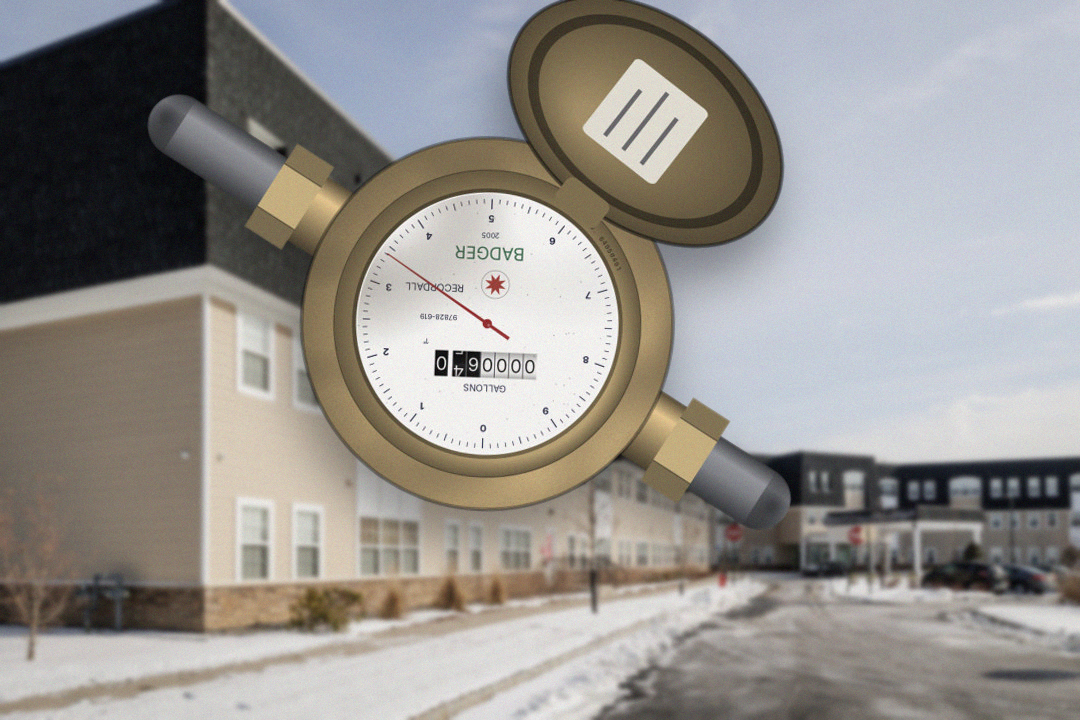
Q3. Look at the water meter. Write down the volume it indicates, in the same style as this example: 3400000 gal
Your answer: 643.4 gal
